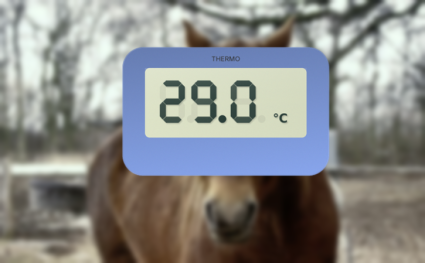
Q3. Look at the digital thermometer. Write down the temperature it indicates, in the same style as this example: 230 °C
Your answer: 29.0 °C
